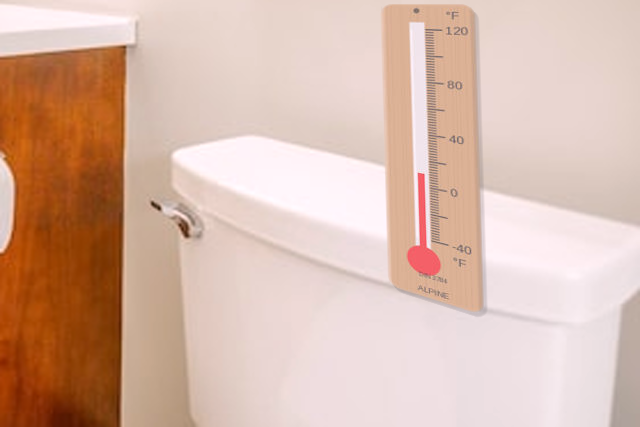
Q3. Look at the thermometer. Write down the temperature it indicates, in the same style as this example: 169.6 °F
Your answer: 10 °F
